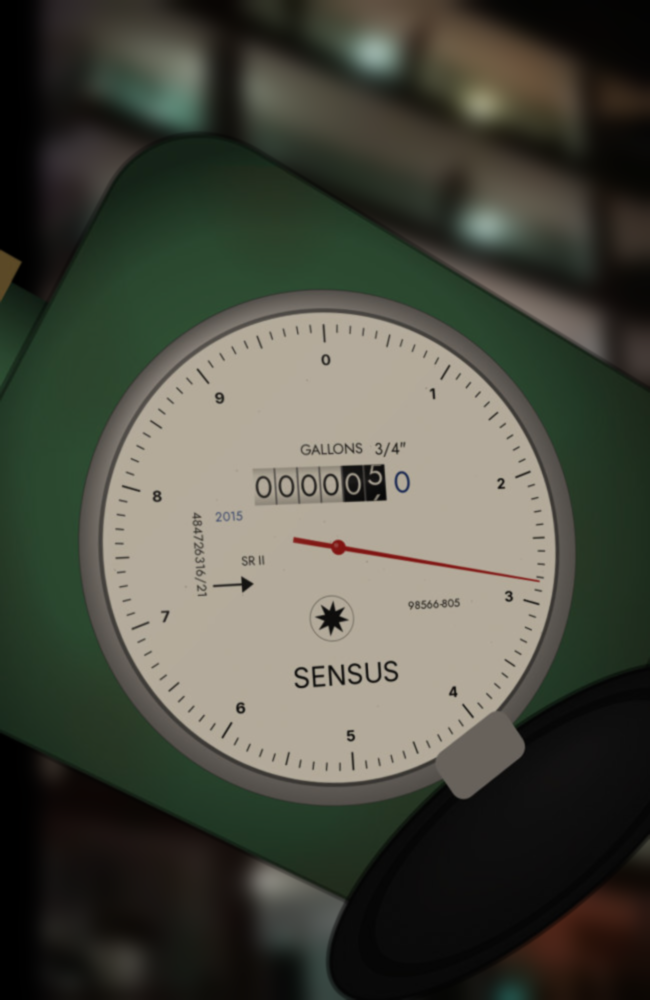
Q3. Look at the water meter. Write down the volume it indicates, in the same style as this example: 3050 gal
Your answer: 52.8 gal
